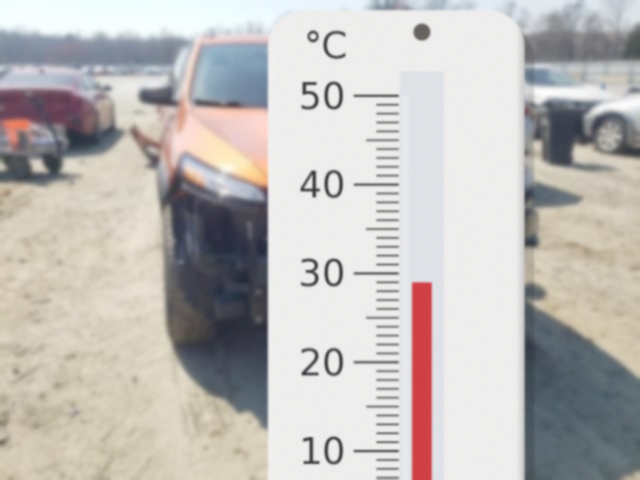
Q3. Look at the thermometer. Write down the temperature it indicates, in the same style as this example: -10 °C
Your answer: 29 °C
